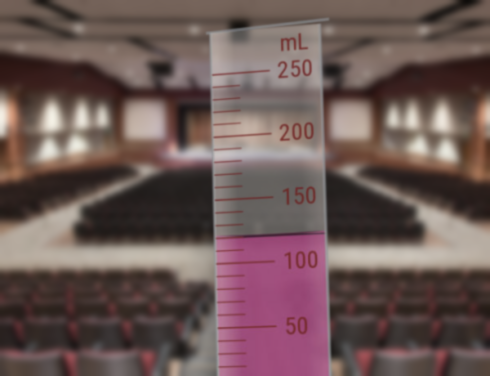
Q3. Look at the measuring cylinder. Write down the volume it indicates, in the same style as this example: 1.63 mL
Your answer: 120 mL
